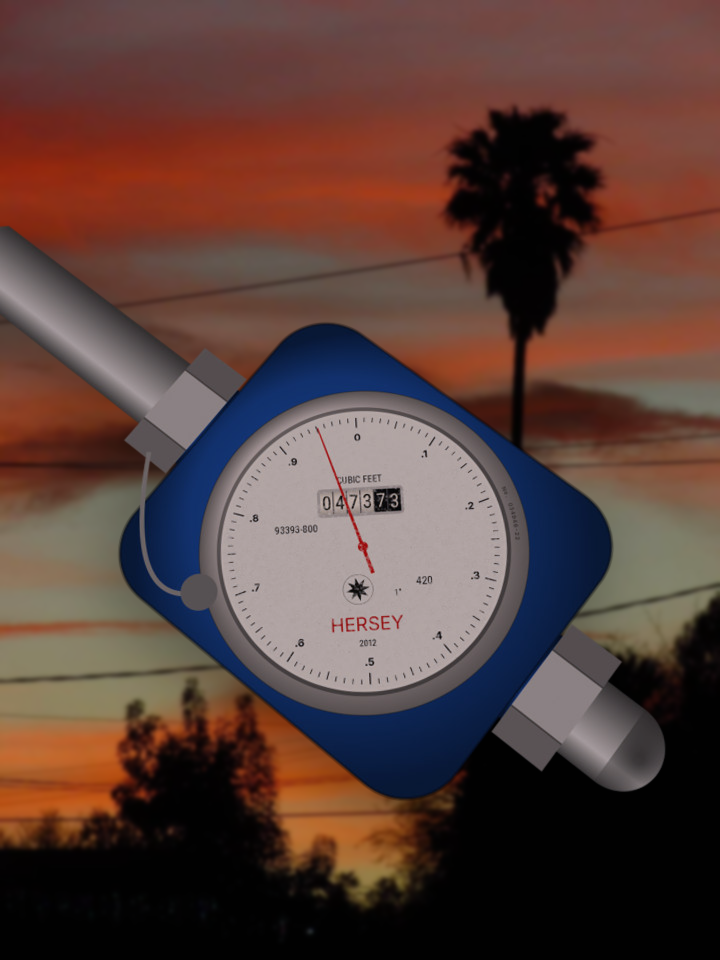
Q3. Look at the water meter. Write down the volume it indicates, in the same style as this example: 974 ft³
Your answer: 47372.95 ft³
